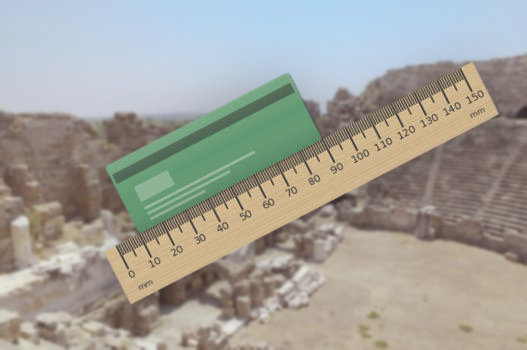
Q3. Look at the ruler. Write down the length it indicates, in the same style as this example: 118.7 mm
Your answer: 80 mm
